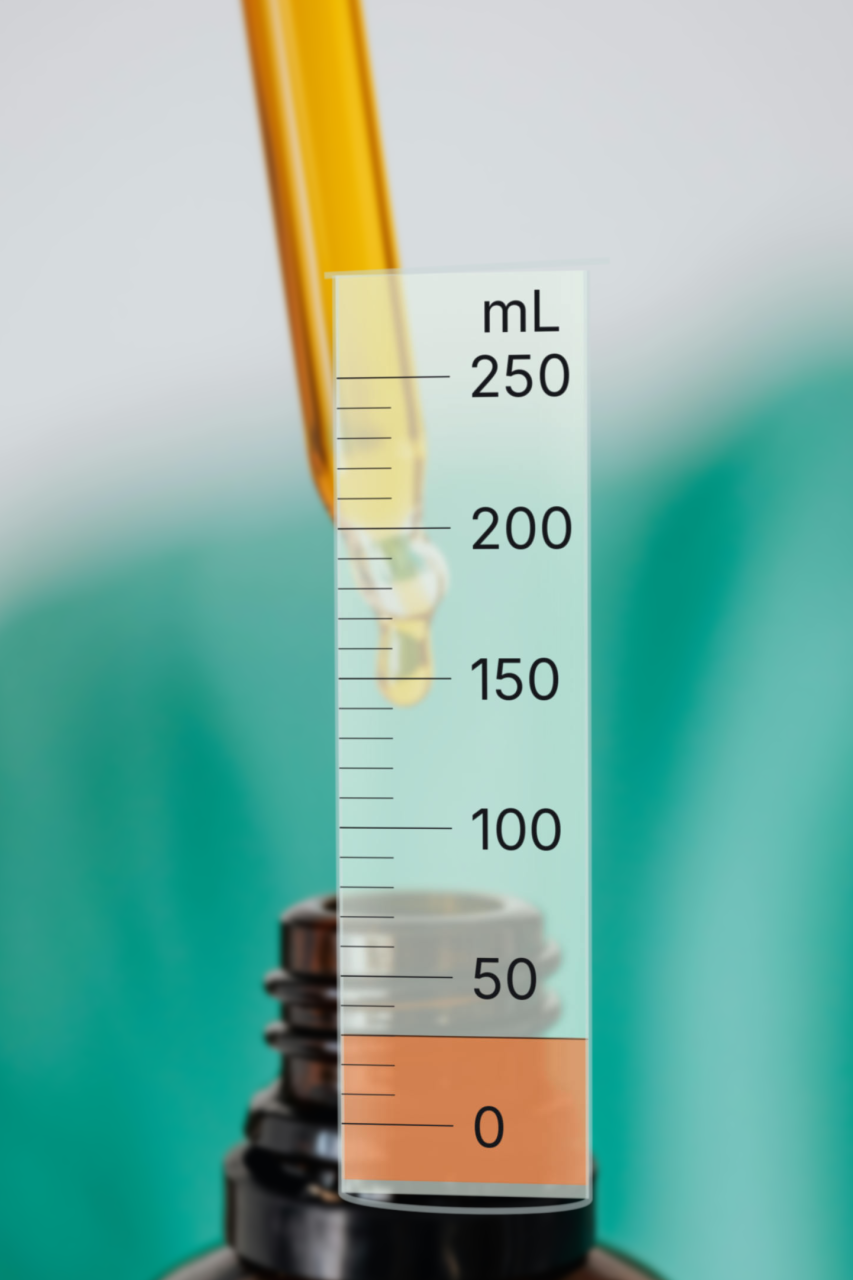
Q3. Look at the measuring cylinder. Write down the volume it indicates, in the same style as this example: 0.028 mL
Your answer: 30 mL
